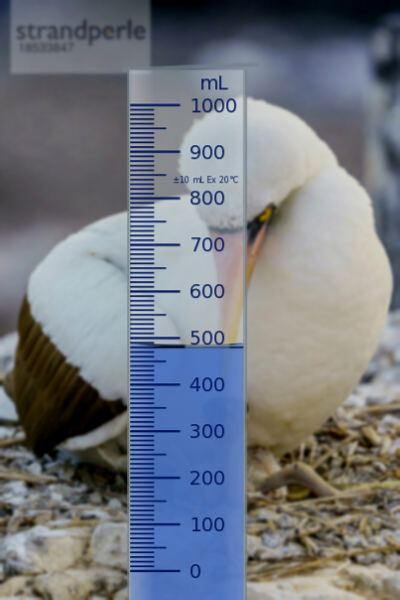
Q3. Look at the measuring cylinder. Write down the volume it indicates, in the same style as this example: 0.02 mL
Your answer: 480 mL
